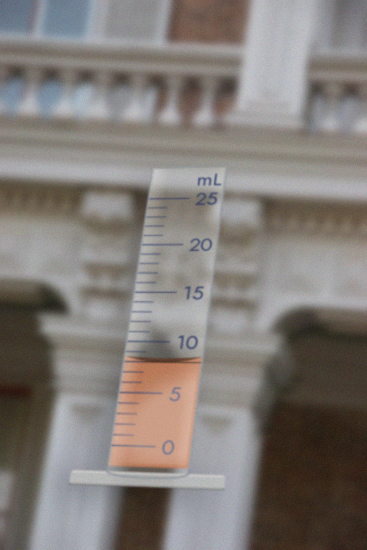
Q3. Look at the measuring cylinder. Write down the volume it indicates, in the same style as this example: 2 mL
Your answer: 8 mL
